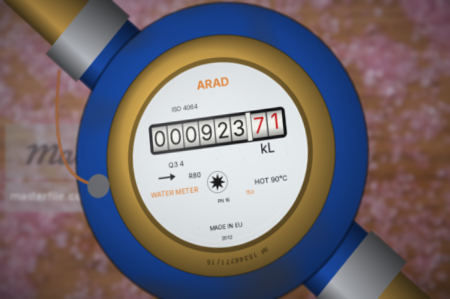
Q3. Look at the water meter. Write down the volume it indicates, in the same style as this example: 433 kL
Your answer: 923.71 kL
